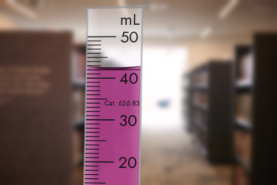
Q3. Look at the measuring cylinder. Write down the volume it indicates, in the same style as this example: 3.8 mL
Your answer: 42 mL
